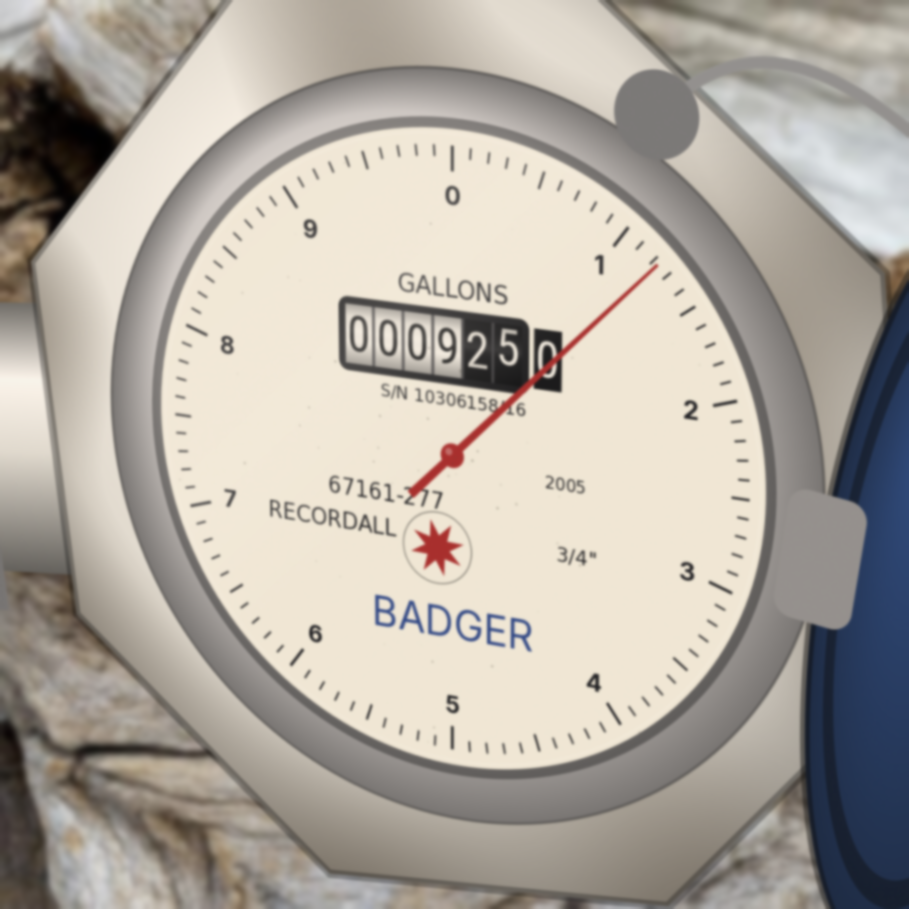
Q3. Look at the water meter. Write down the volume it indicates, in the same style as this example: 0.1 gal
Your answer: 9251.2 gal
